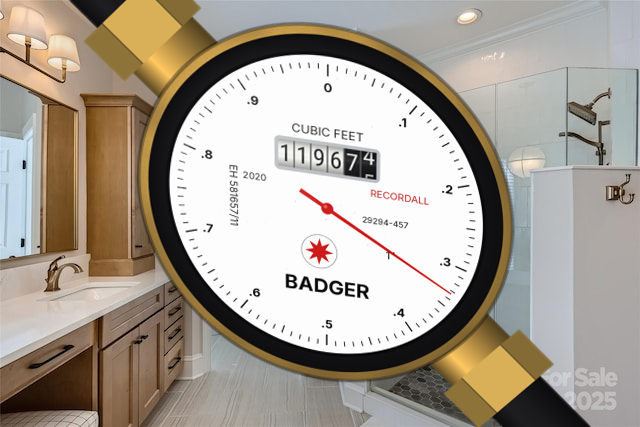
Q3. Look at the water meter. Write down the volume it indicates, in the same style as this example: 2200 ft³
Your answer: 119674.33 ft³
